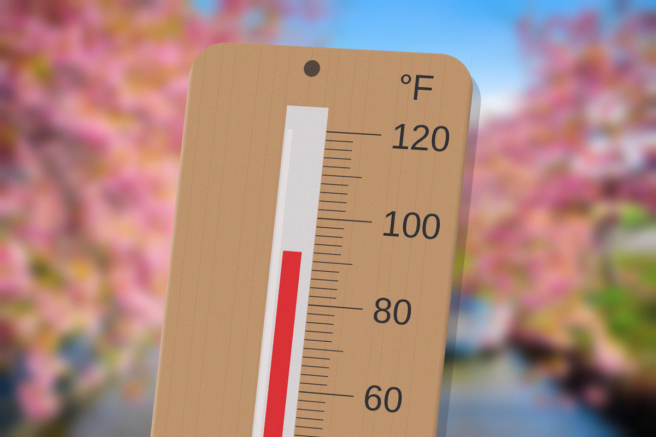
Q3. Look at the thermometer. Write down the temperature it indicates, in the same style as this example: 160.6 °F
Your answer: 92 °F
